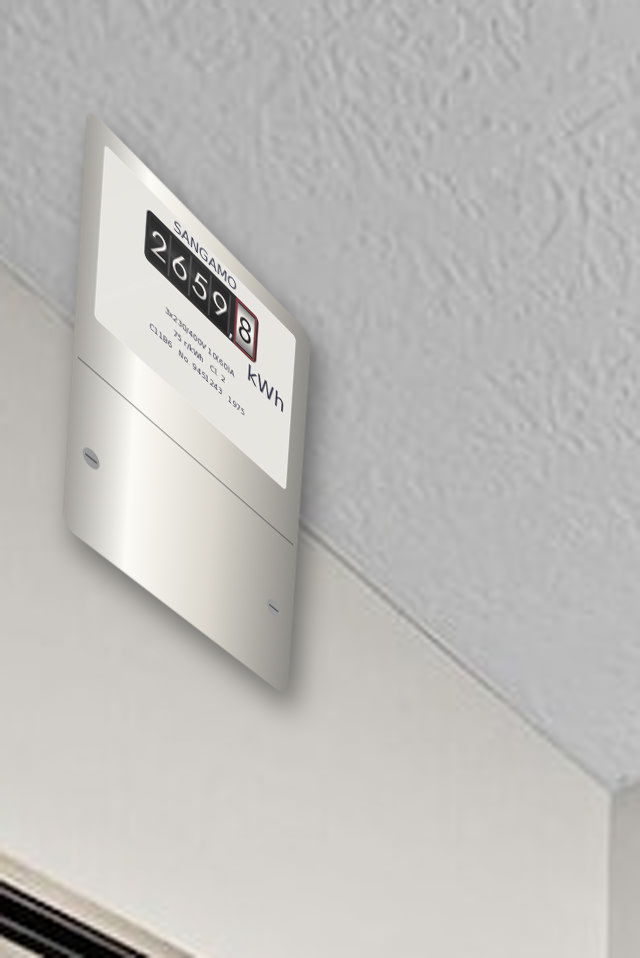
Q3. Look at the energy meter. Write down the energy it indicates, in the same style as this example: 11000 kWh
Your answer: 2659.8 kWh
